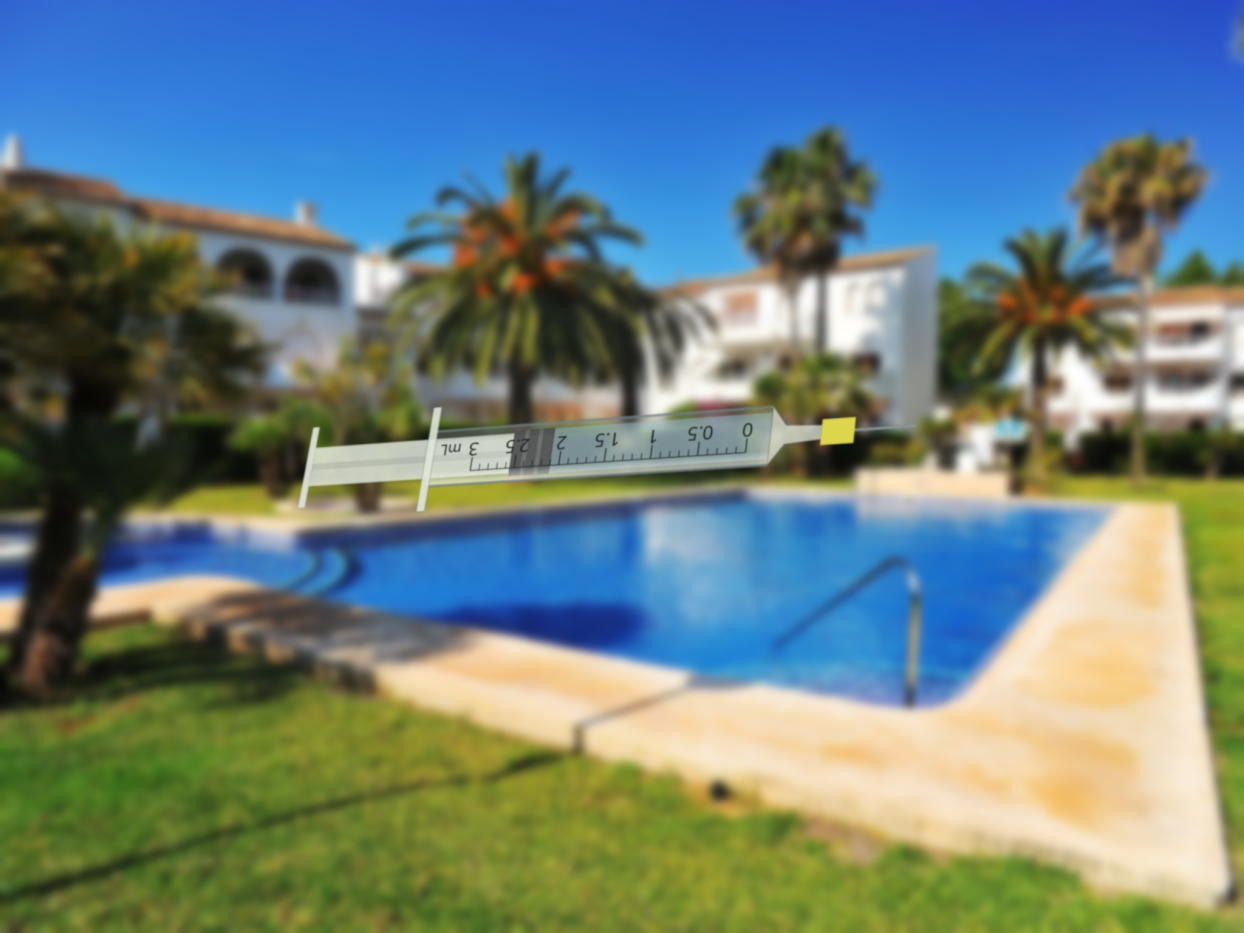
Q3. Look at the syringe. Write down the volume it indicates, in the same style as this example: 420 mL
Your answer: 2.1 mL
